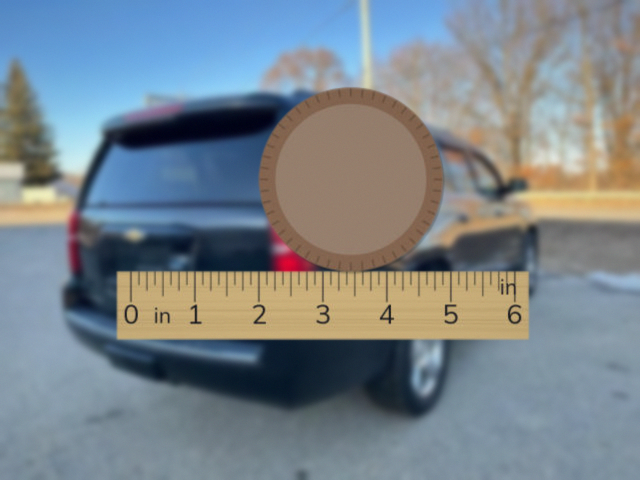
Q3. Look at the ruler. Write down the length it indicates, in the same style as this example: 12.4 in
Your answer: 2.875 in
